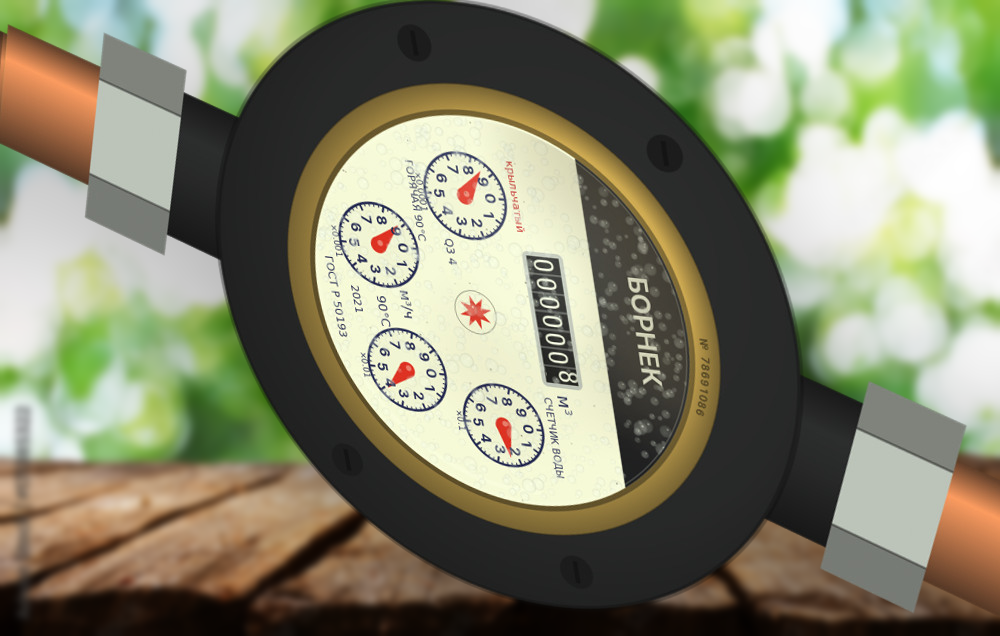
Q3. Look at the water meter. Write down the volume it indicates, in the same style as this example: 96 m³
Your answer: 8.2388 m³
